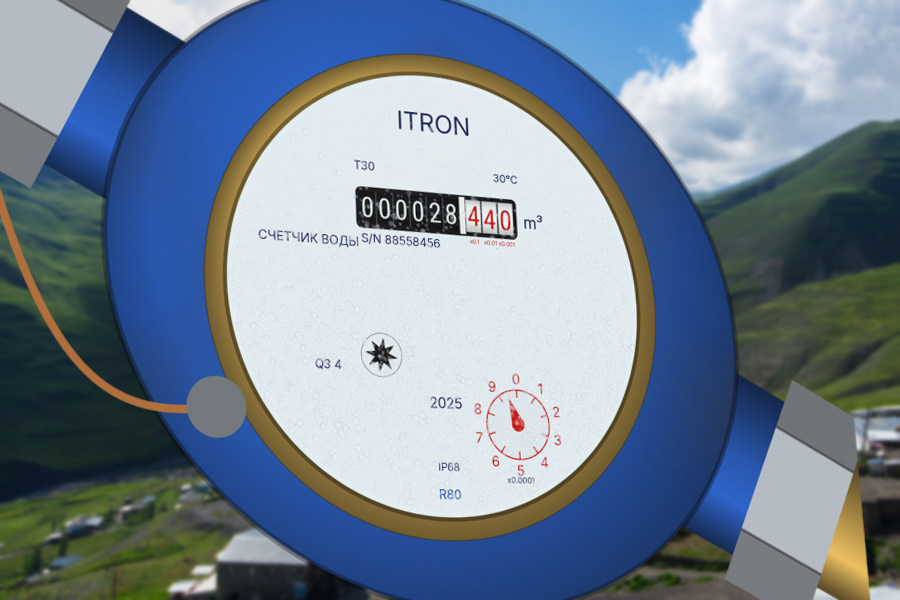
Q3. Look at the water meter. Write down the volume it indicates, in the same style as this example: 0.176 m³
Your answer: 28.4399 m³
